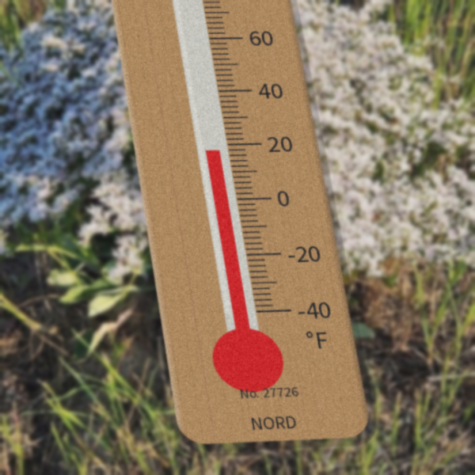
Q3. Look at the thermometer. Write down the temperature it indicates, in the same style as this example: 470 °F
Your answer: 18 °F
